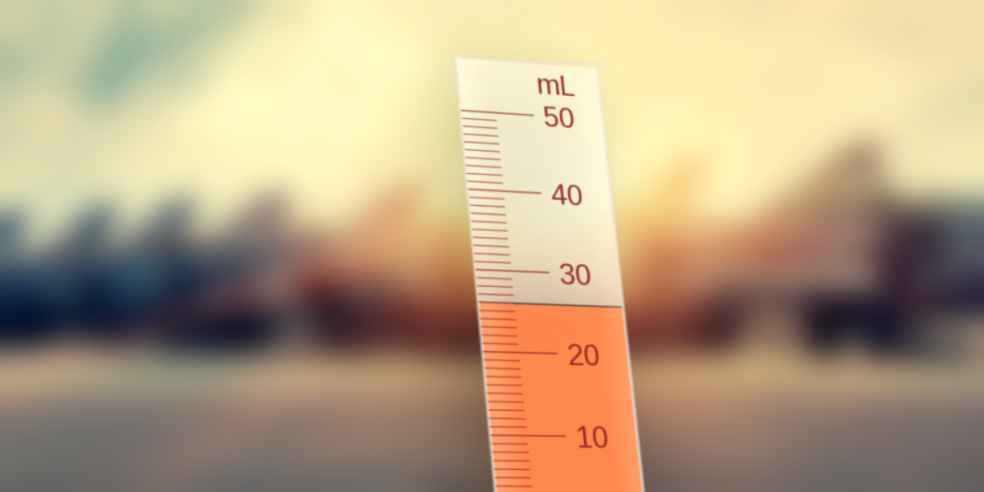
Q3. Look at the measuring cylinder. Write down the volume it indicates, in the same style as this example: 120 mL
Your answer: 26 mL
